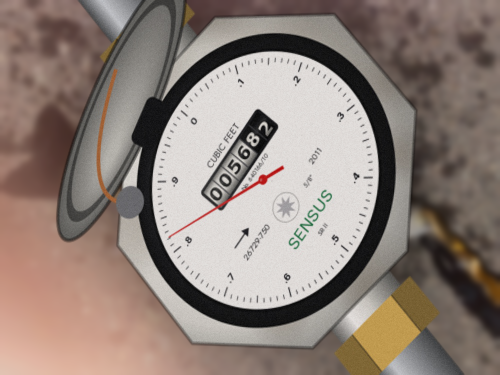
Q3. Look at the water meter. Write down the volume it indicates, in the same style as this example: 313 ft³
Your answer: 5681.82 ft³
